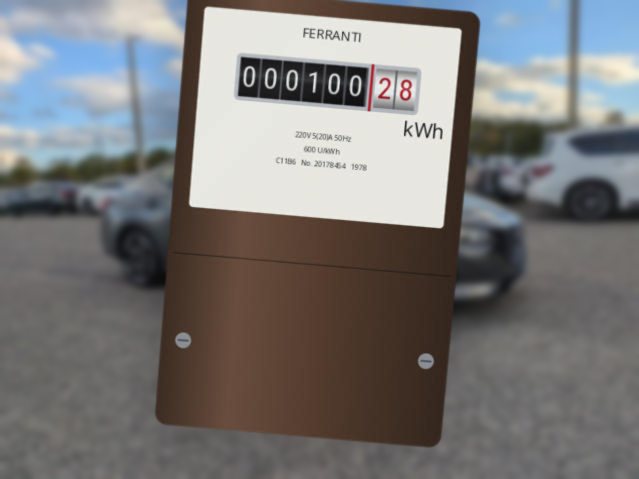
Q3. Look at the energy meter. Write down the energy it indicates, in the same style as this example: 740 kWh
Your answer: 100.28 kWh
